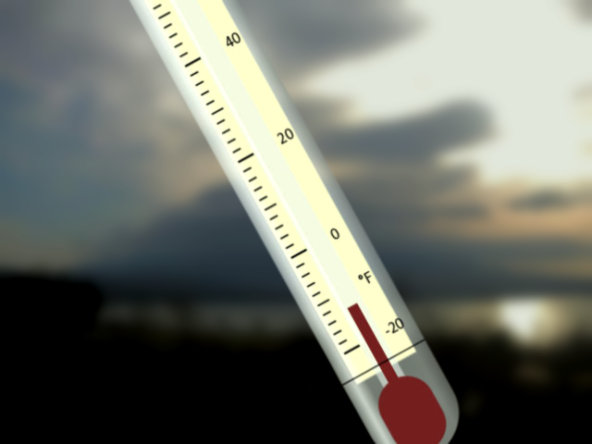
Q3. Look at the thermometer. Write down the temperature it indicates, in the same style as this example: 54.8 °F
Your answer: -13 °F
